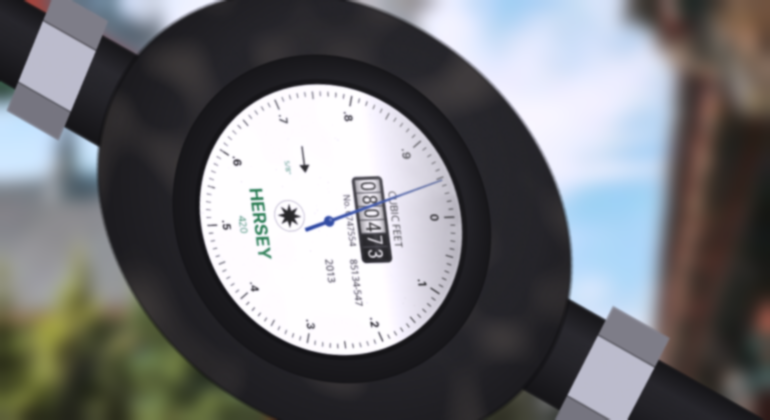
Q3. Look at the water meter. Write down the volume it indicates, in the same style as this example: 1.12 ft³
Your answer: 80472.95 ft³
